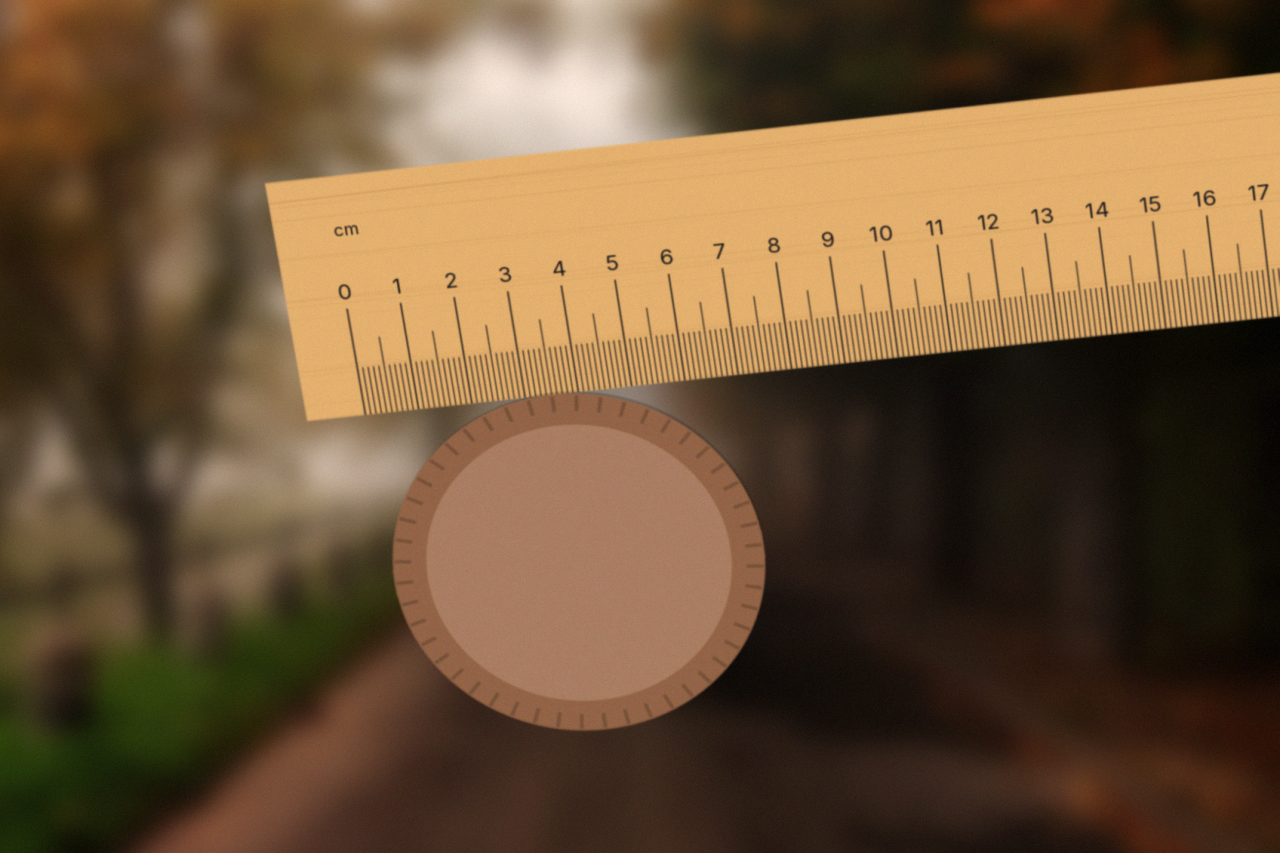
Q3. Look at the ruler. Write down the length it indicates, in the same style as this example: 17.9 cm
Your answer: 7 cm
